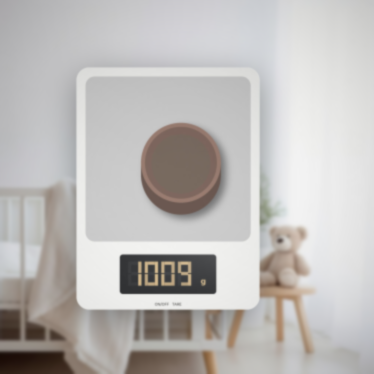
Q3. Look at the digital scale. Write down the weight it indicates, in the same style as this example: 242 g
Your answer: 1009 g
